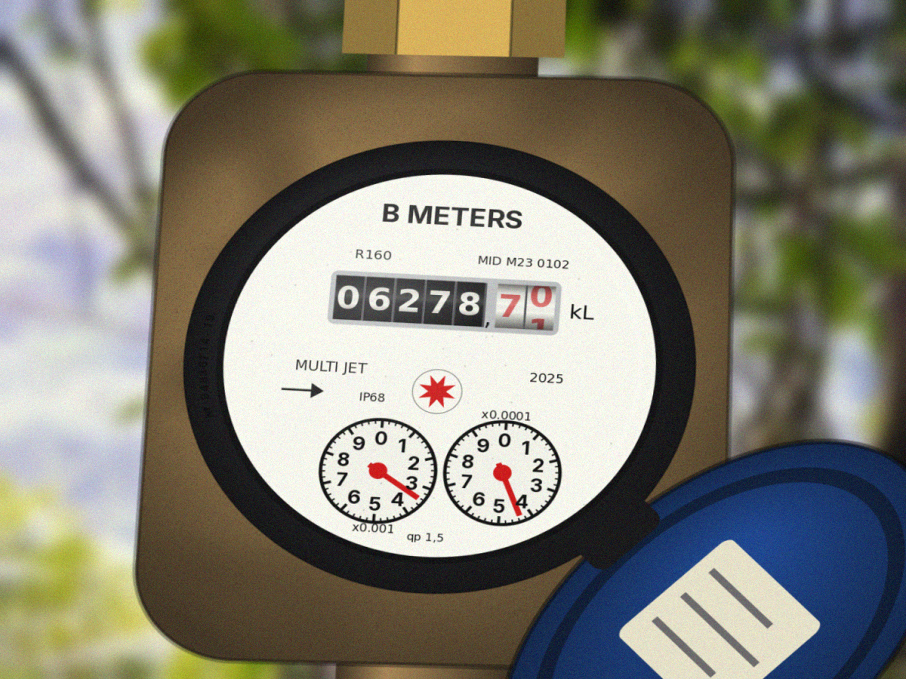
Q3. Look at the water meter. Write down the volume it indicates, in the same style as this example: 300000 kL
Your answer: 6278.7034 kL
